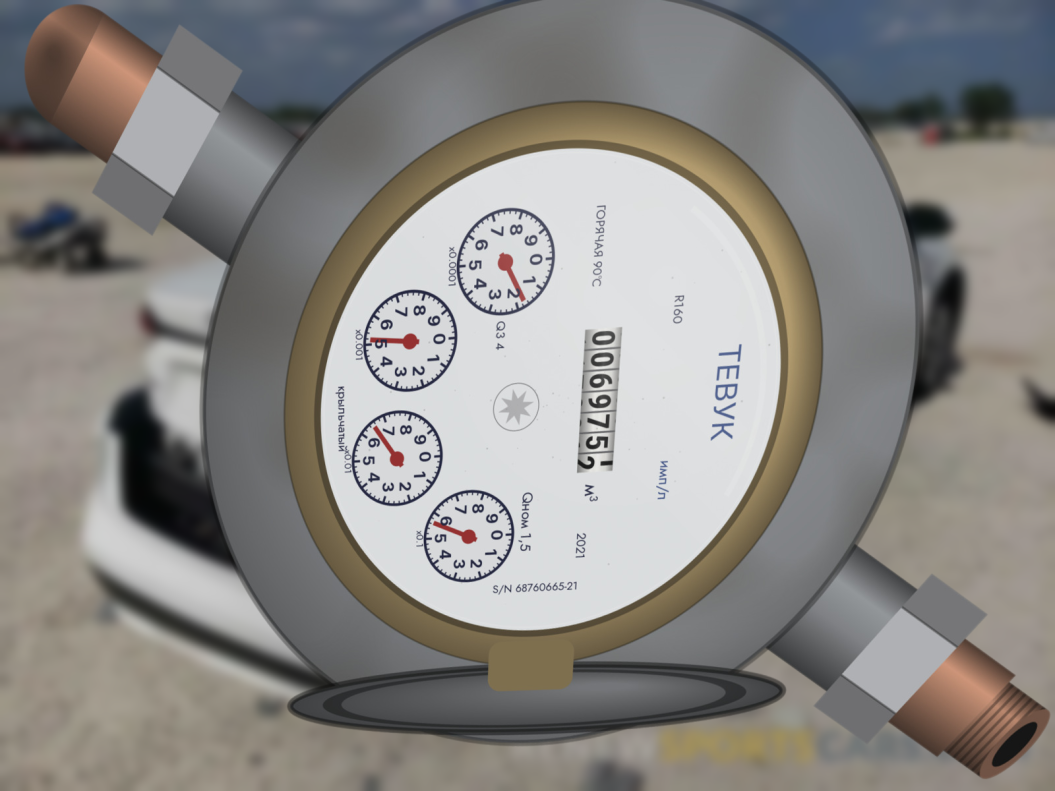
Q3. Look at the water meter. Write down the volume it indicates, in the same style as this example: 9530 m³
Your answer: 69751.5651 m³
